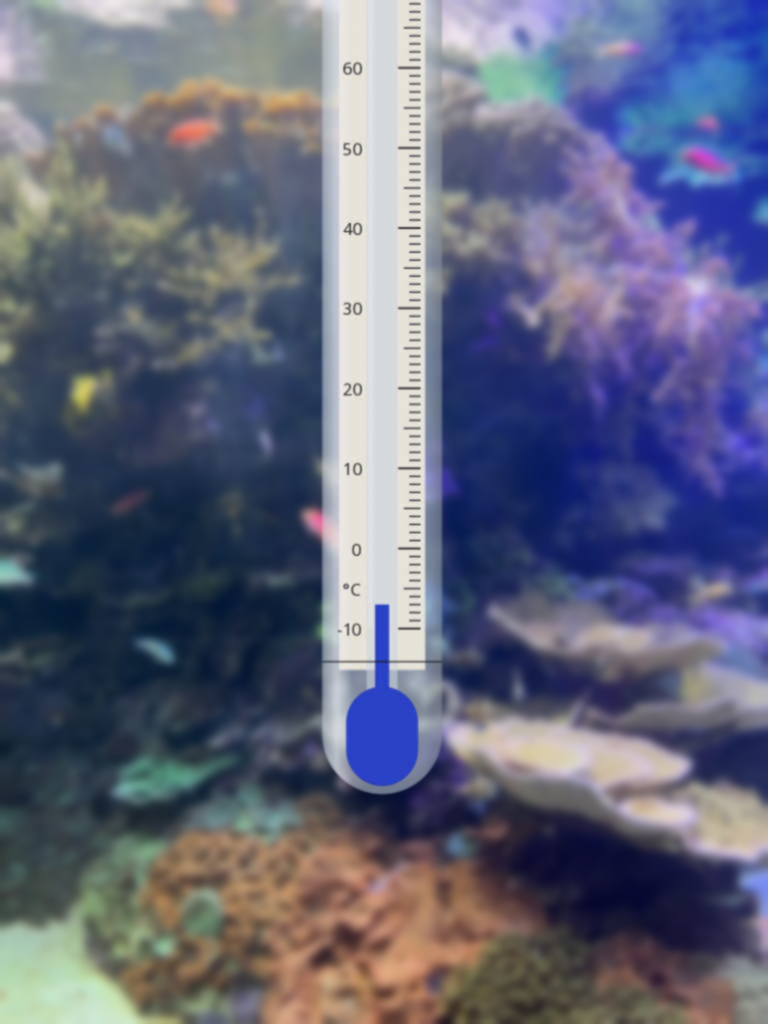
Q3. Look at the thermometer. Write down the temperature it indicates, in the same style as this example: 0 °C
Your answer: -7 °C
